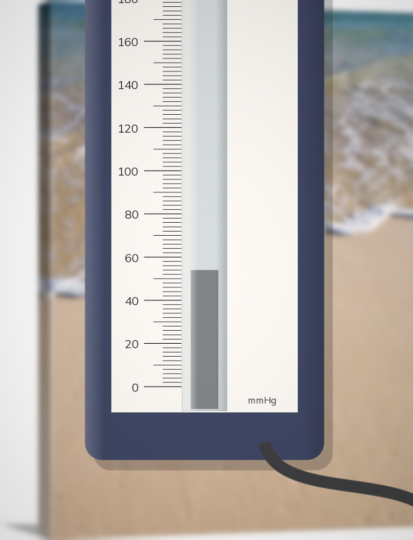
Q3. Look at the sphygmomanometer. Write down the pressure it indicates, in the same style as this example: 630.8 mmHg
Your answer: 54 mmHg
